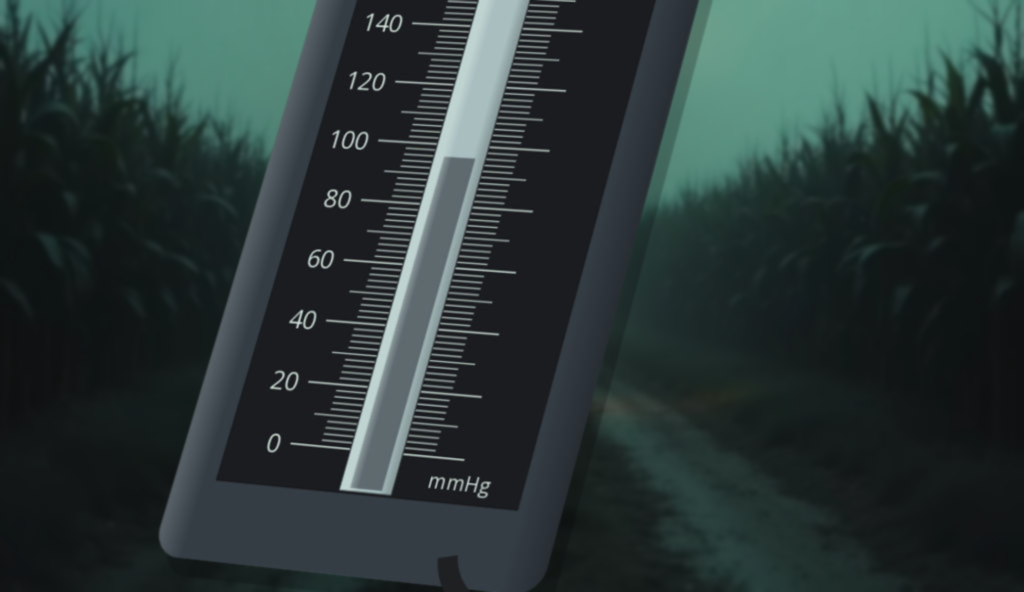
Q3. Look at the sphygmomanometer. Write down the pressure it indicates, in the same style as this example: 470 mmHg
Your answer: 96 mmHg
